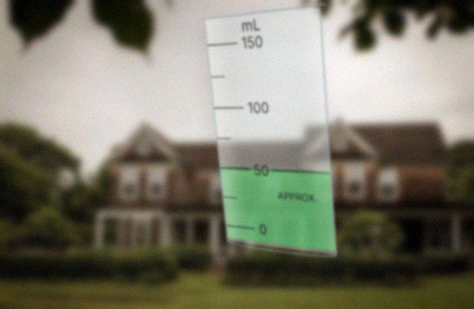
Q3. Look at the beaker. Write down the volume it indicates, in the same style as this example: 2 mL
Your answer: 50 mL
